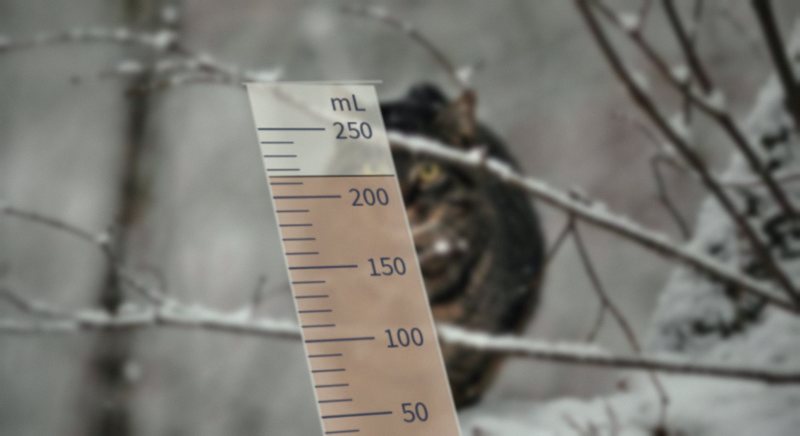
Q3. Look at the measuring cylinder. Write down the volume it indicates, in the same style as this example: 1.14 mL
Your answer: 215 mL
